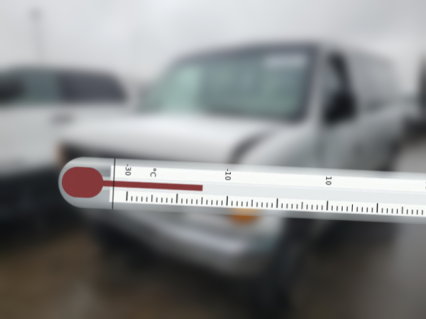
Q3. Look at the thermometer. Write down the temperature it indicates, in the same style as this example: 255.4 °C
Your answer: -15 °C
